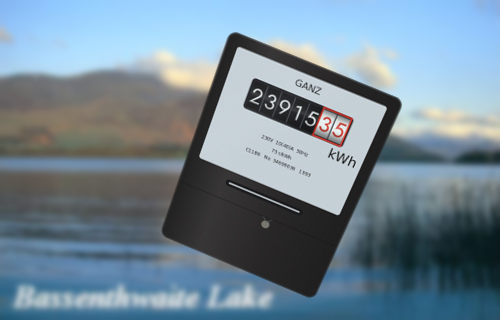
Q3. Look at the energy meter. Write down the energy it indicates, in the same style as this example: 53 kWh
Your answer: 23915.35 kWh
